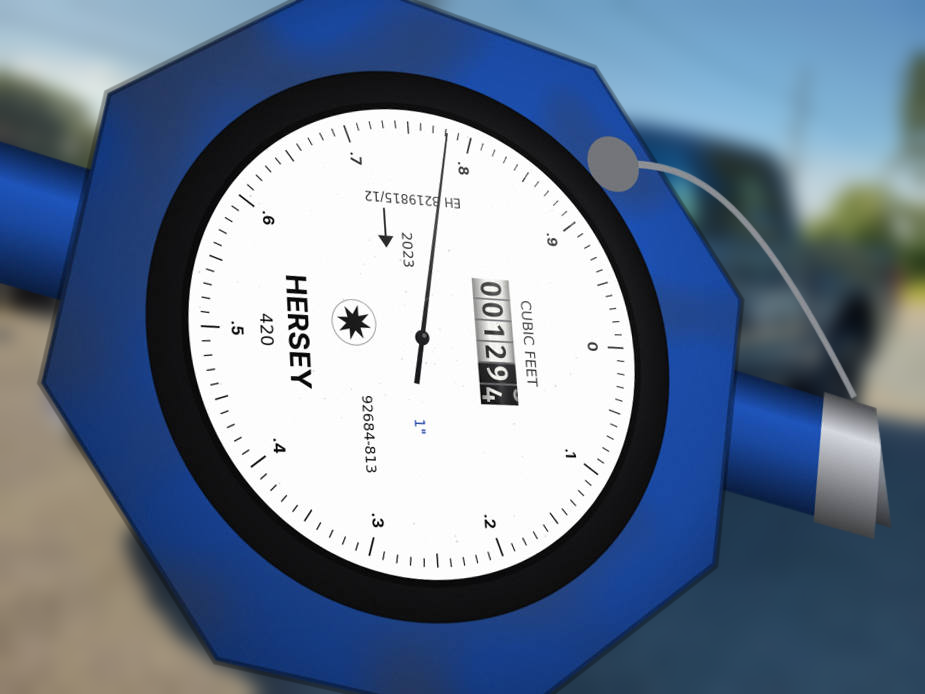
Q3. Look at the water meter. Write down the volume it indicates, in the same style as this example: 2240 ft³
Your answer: 1293.78 ft³
